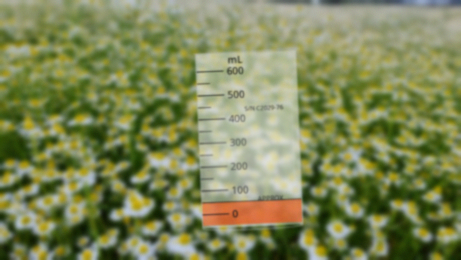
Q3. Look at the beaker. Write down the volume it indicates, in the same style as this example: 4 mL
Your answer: 50 mL
